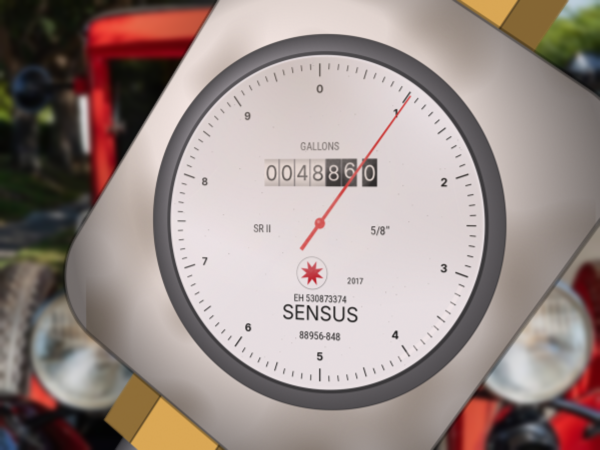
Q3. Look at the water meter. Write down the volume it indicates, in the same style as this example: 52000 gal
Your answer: 48861.0 gal
